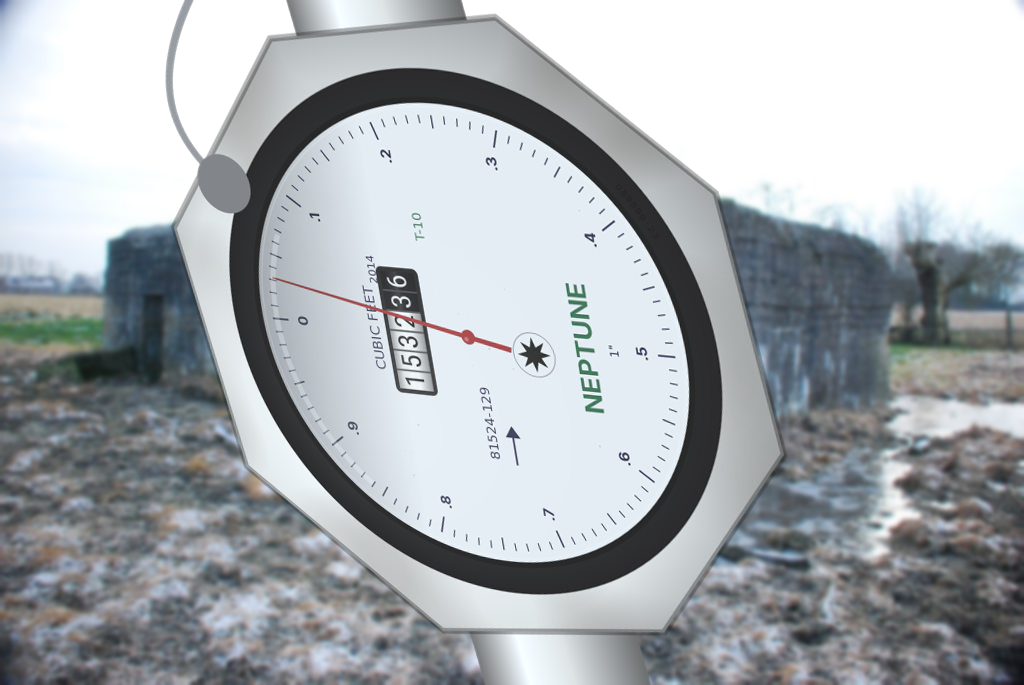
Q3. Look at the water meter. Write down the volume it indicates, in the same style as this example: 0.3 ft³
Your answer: 153236.03 ft³
